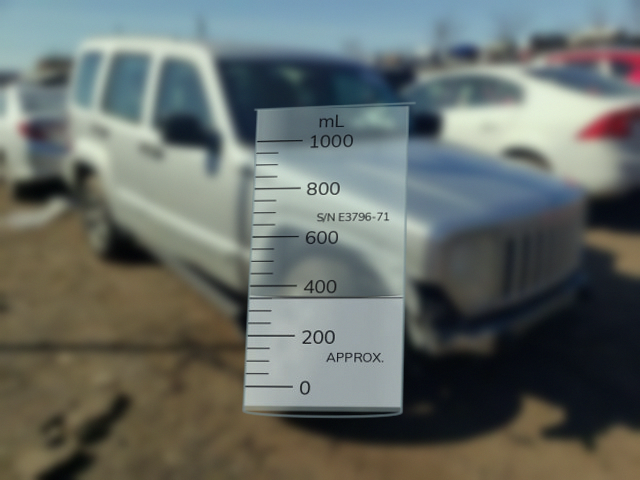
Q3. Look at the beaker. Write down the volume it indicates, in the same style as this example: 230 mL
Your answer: 350 mL
